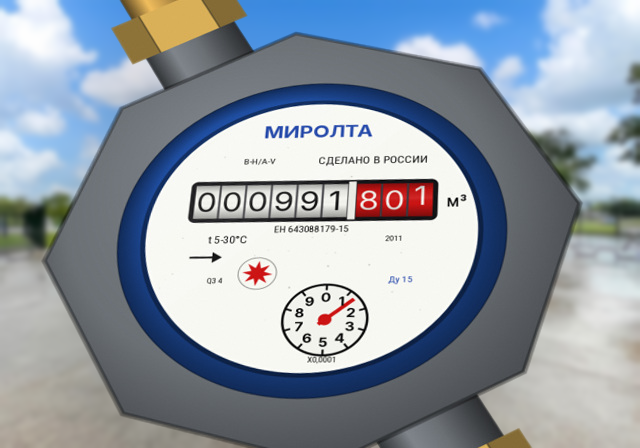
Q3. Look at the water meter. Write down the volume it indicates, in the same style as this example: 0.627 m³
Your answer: 991.8011 m³
